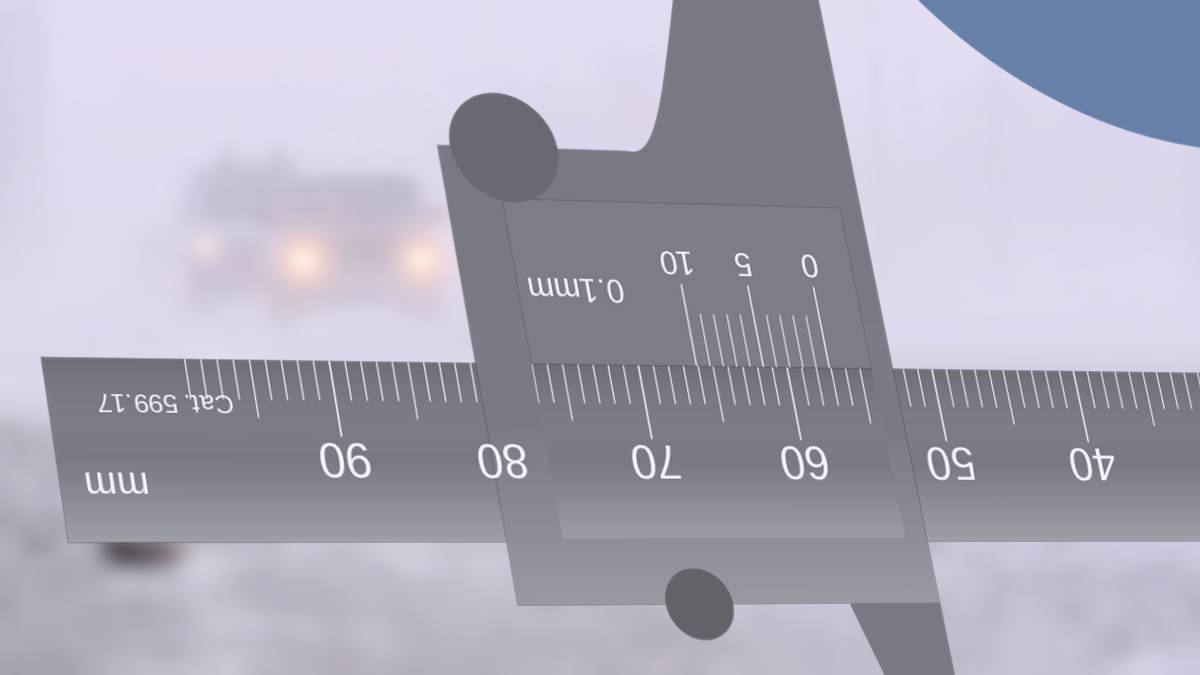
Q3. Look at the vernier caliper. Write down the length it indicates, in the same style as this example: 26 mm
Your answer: 57.1 mm
